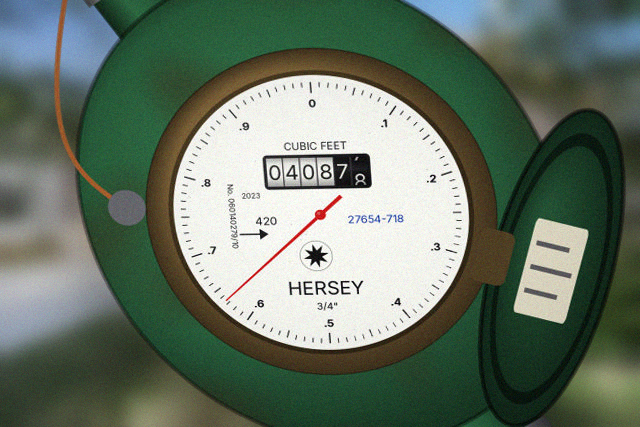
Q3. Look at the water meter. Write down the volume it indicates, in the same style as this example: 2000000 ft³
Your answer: 40877.63 ft³
